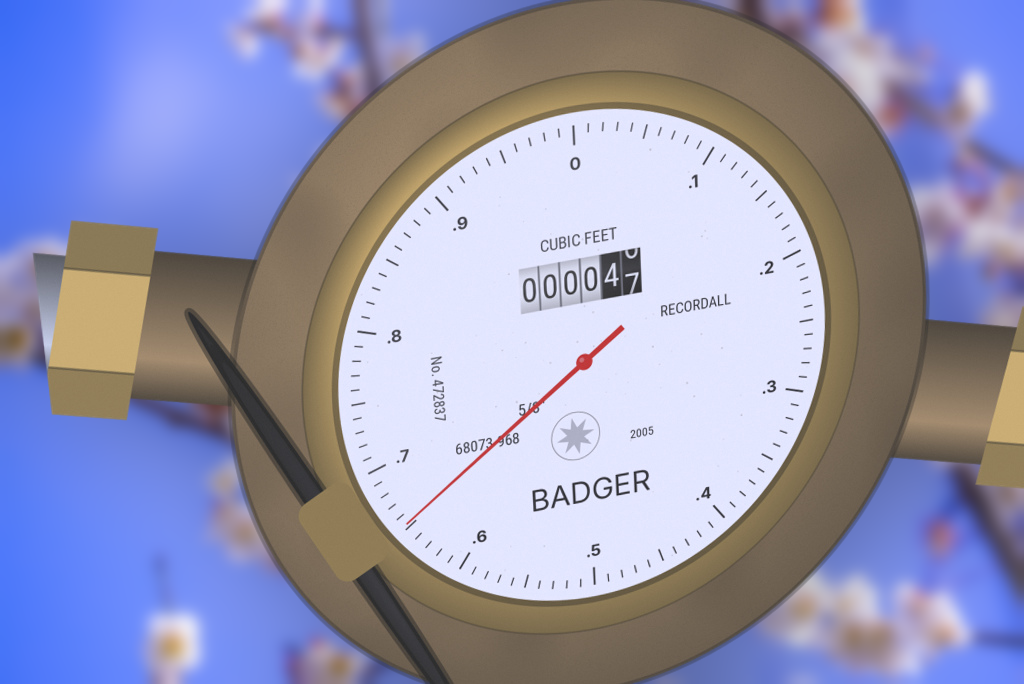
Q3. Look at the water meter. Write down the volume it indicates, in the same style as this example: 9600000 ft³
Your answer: 46.65 ft³
